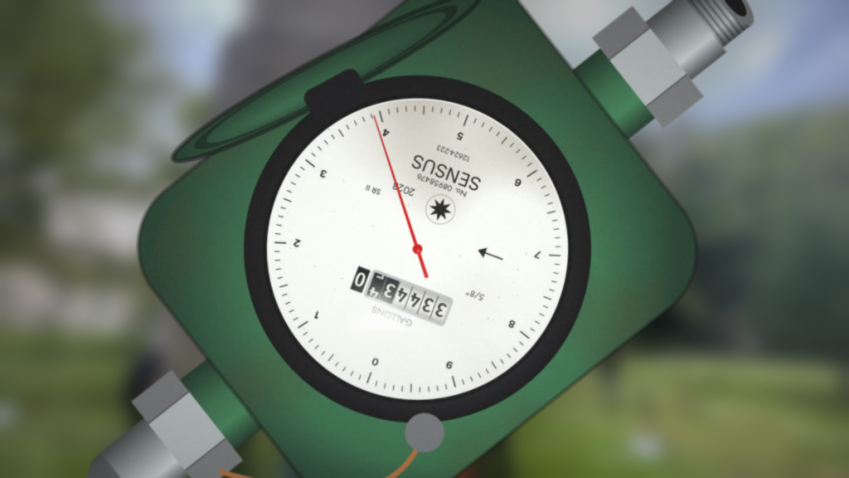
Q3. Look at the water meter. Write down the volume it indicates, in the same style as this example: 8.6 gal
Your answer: 3344343.9 gal
